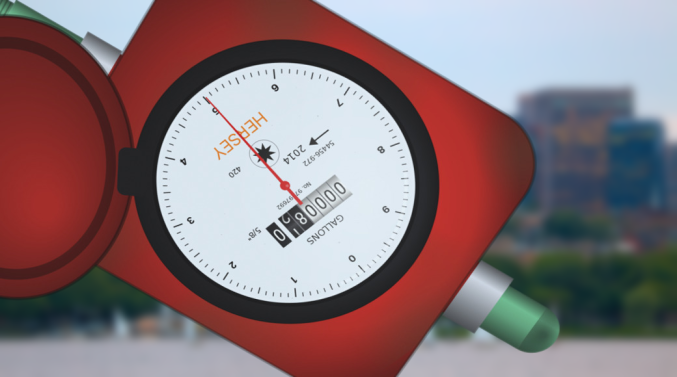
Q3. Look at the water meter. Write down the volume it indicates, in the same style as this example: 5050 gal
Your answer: 815.0 gal
